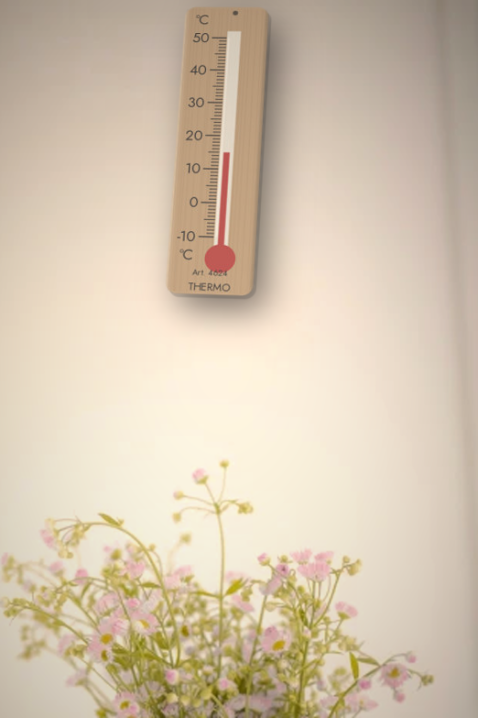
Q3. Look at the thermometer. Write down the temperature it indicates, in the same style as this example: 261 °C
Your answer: 15 °C
